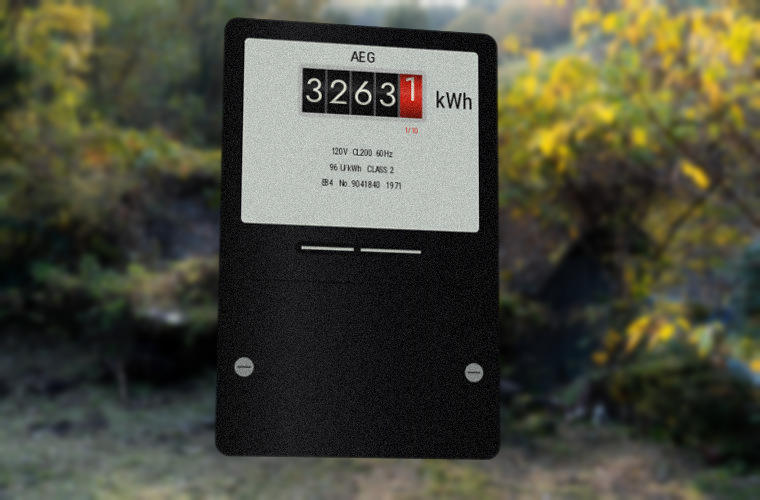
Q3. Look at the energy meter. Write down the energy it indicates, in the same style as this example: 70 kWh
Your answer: 3263.1 kWh
